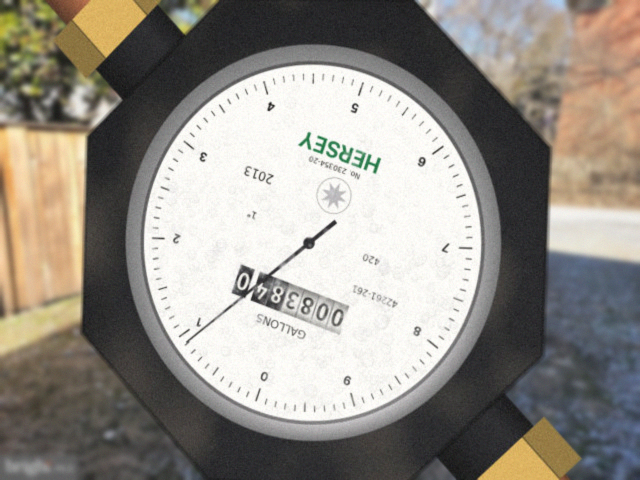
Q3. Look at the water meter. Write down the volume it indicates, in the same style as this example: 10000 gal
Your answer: 83840.9 gal
